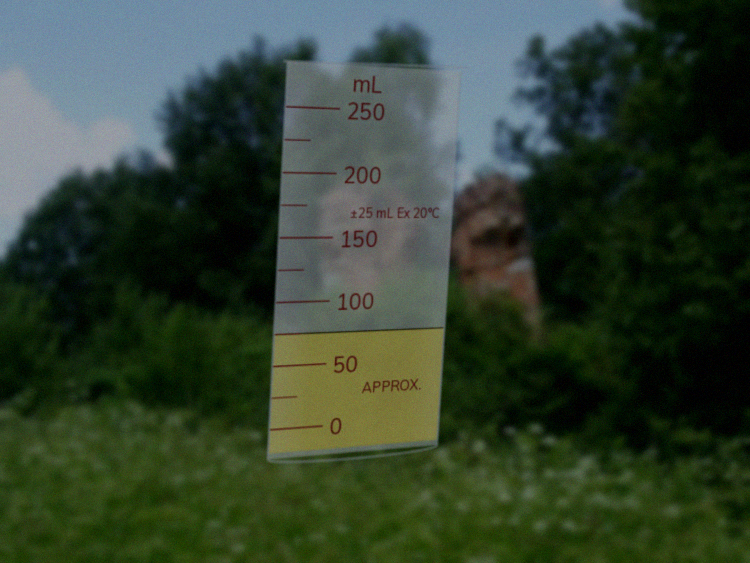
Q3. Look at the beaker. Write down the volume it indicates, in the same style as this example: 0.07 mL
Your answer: 75 mL
